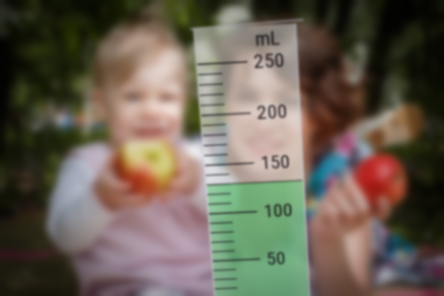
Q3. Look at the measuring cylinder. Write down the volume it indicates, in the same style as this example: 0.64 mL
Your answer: 130 mL
